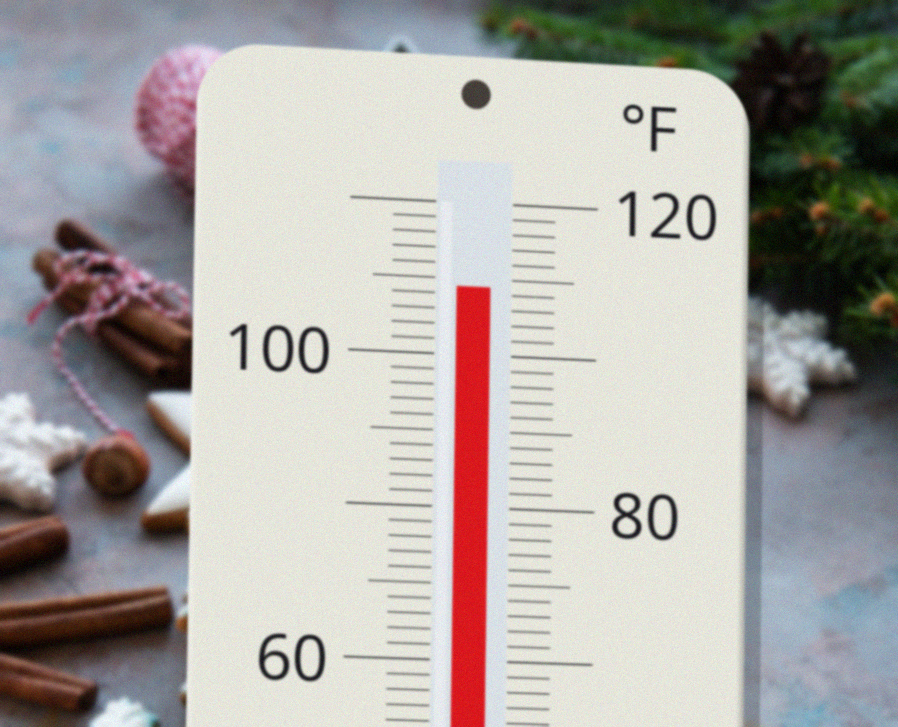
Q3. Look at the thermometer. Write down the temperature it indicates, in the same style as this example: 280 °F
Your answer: 109 °F
